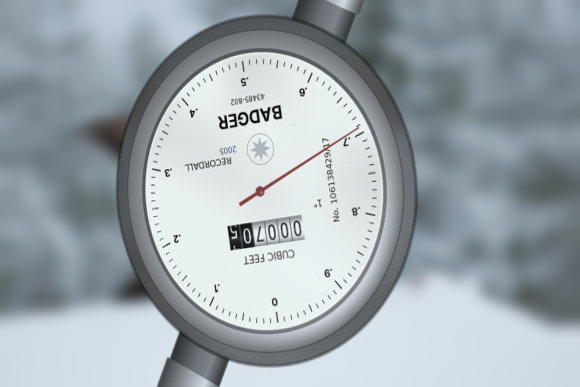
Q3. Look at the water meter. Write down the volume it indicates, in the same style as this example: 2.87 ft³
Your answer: 704.69 ft³
